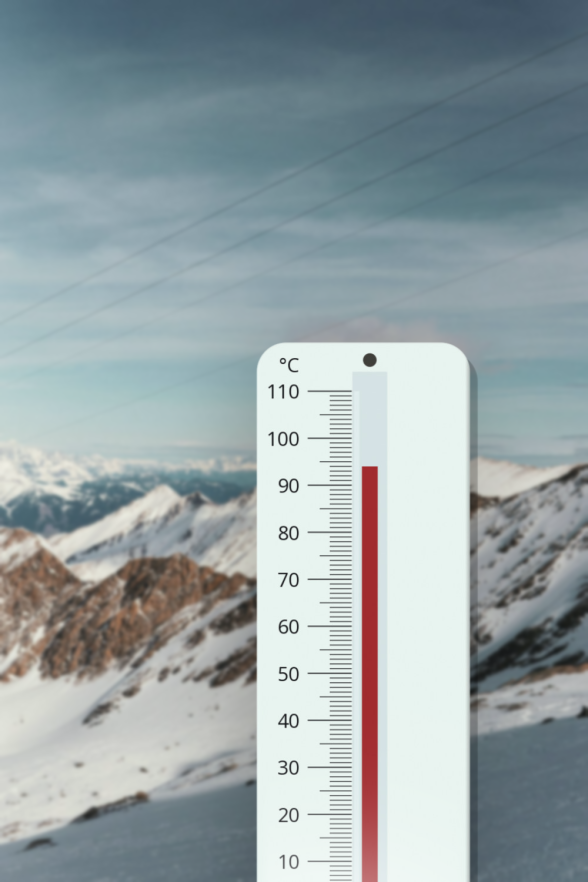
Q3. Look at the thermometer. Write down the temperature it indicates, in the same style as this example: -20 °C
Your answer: 94 °C
